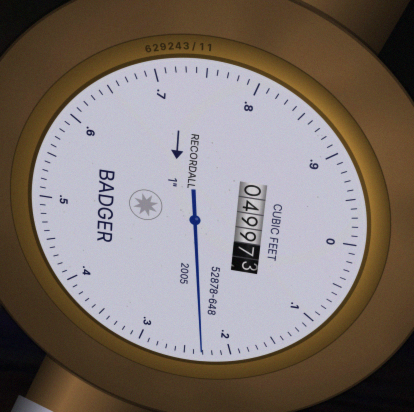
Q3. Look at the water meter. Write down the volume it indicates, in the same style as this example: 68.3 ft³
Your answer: 49973.23 ft³
